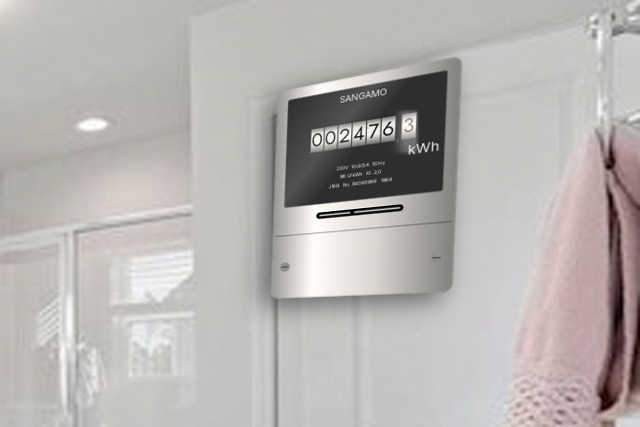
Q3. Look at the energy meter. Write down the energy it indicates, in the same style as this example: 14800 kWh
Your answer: 2476.3 kWh
